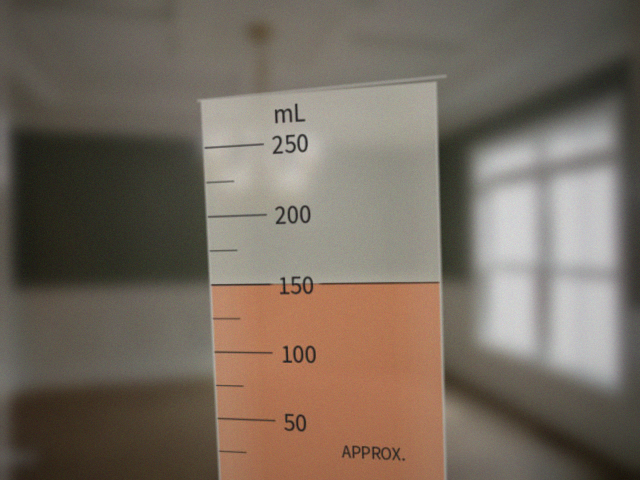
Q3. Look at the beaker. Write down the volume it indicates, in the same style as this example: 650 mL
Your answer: 150 mL
